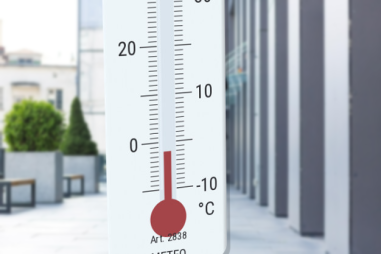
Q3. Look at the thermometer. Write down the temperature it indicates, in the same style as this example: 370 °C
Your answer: -2 °C
